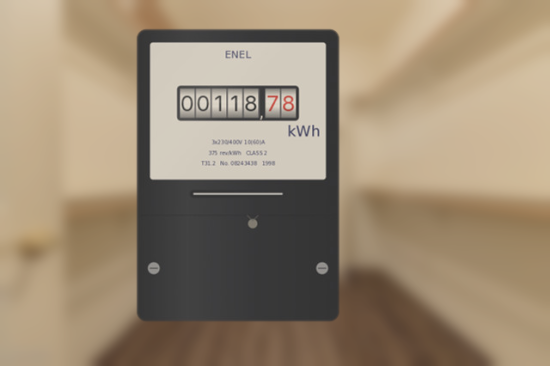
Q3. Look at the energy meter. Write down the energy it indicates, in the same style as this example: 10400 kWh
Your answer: 118.78 kWh
